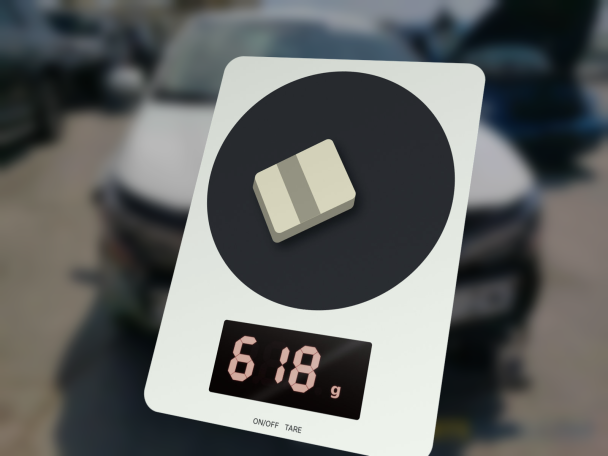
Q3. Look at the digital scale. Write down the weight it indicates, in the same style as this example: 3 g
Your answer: 618 g
